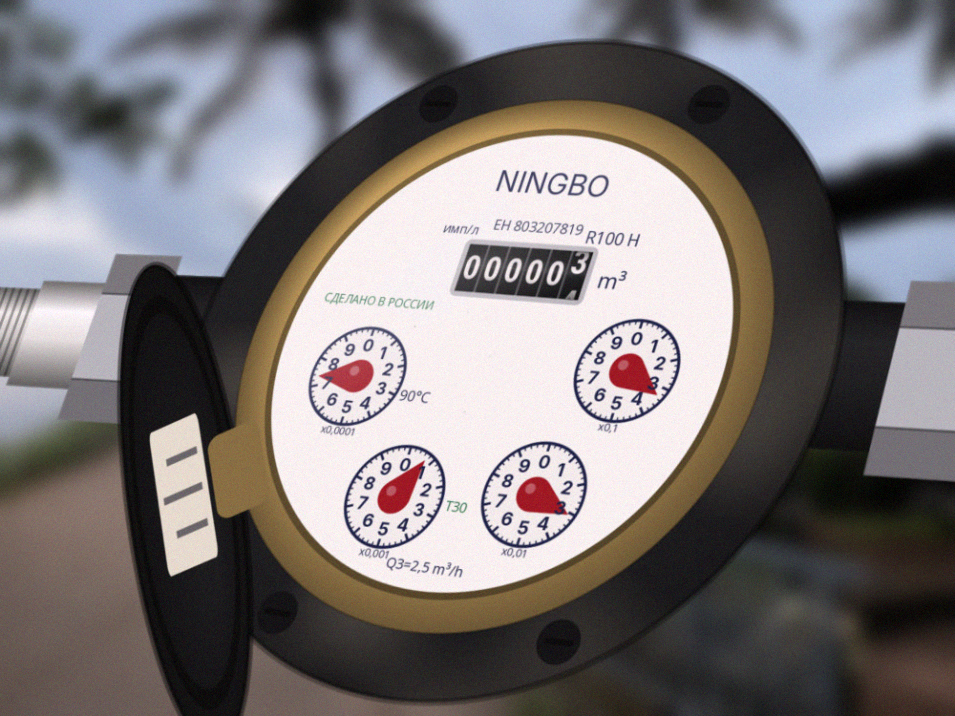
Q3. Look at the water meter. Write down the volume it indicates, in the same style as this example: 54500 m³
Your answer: 3.3307 m³
